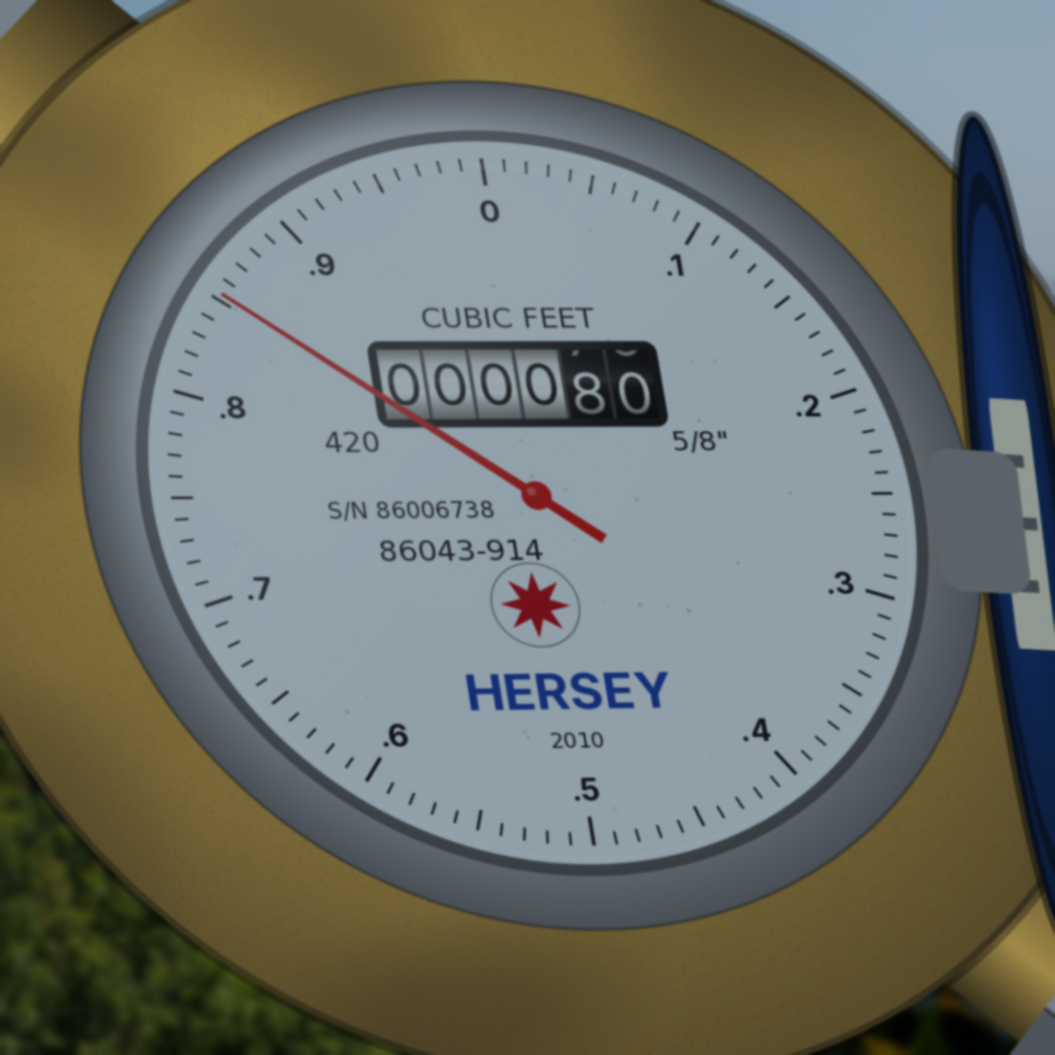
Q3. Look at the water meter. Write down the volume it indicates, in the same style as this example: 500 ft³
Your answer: 79.85 ft³
